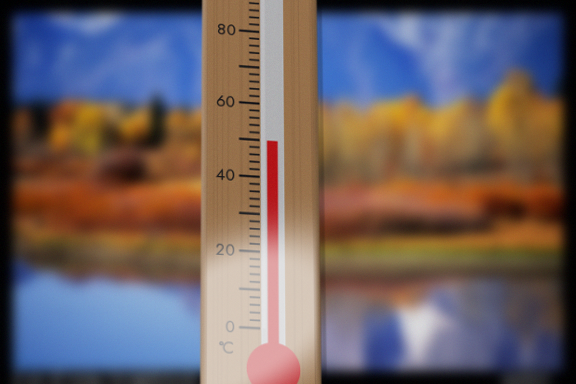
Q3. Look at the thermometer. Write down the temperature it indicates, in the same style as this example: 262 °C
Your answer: 50 °C
